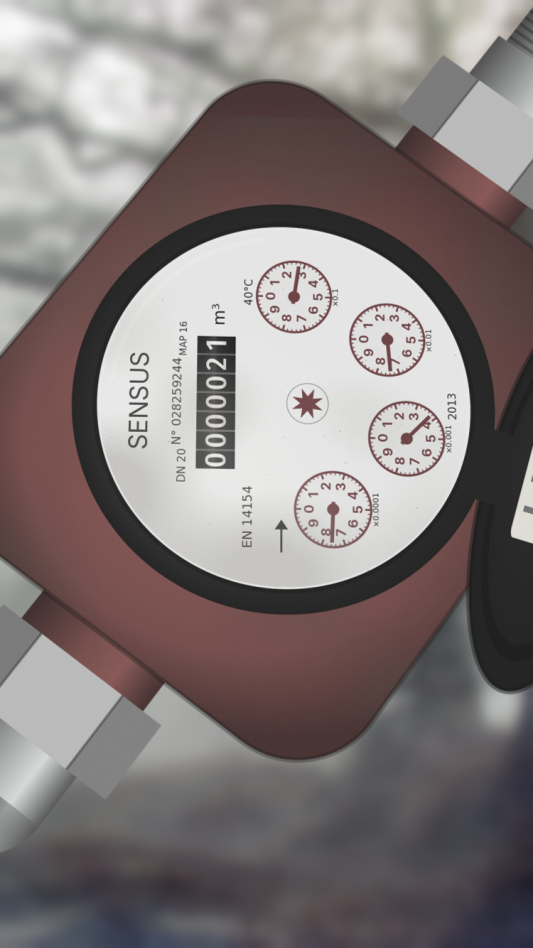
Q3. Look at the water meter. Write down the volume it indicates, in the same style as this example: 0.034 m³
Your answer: 21.2737 m³
